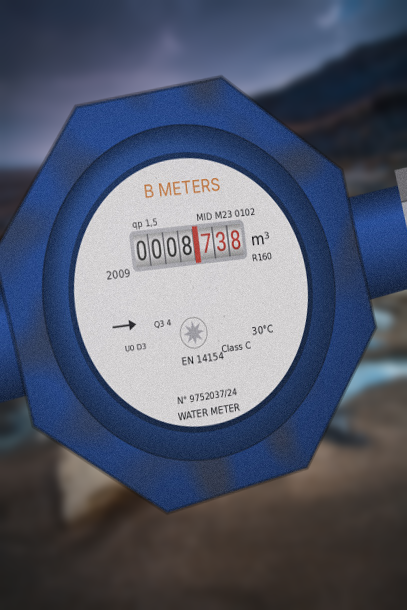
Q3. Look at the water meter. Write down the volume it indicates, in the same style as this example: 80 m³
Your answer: 8.738 m³
